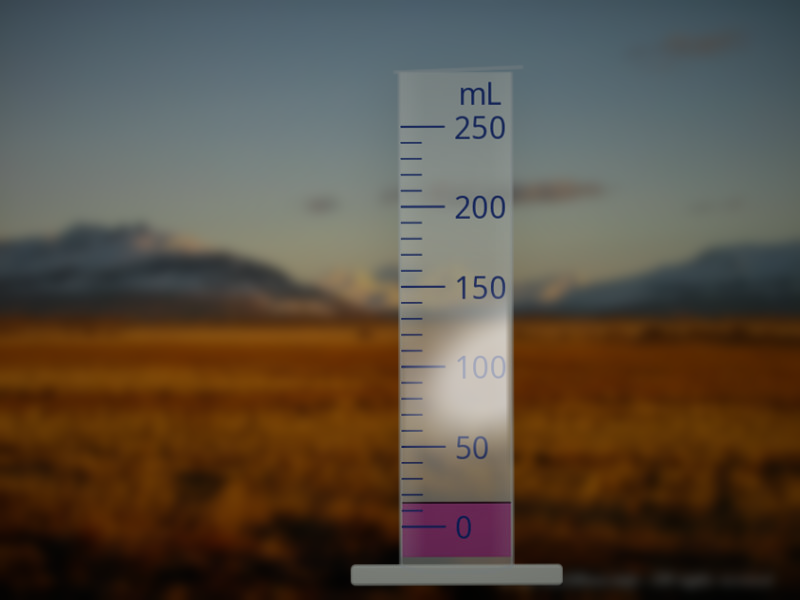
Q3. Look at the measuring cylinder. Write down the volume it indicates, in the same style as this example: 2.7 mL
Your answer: 15 mL
